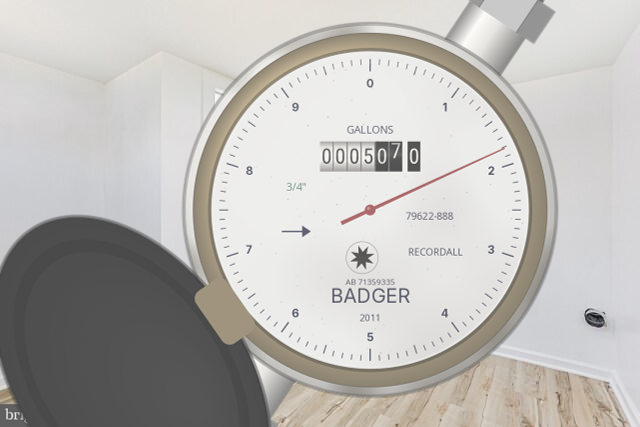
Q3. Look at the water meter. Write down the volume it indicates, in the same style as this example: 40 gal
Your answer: 5071.8 gal
